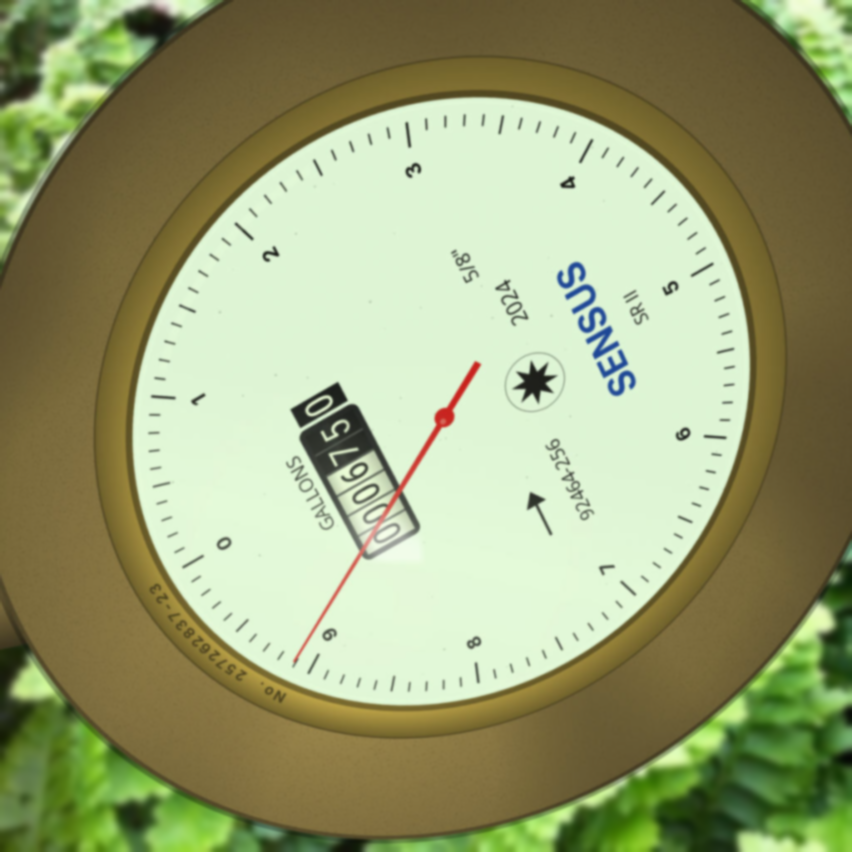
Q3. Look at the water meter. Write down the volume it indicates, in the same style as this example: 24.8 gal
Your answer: 6749.1 gal
